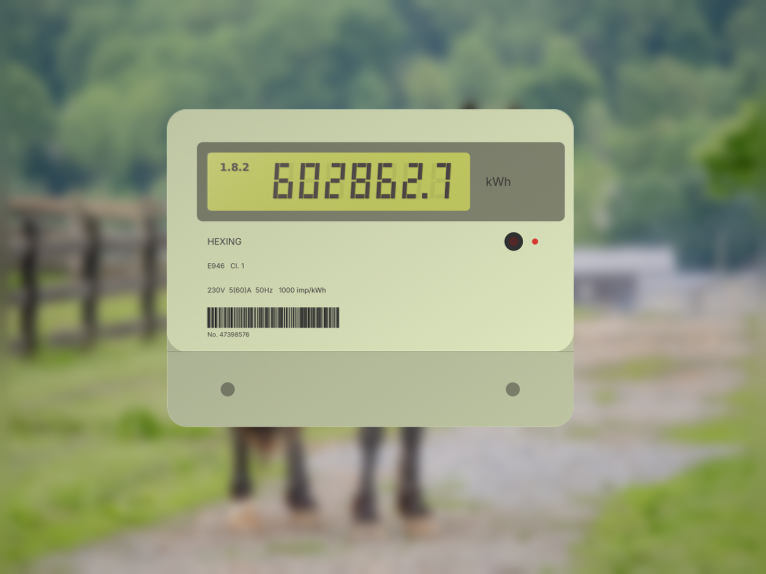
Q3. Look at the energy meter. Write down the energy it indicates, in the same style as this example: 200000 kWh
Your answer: 602862.7 kWh
